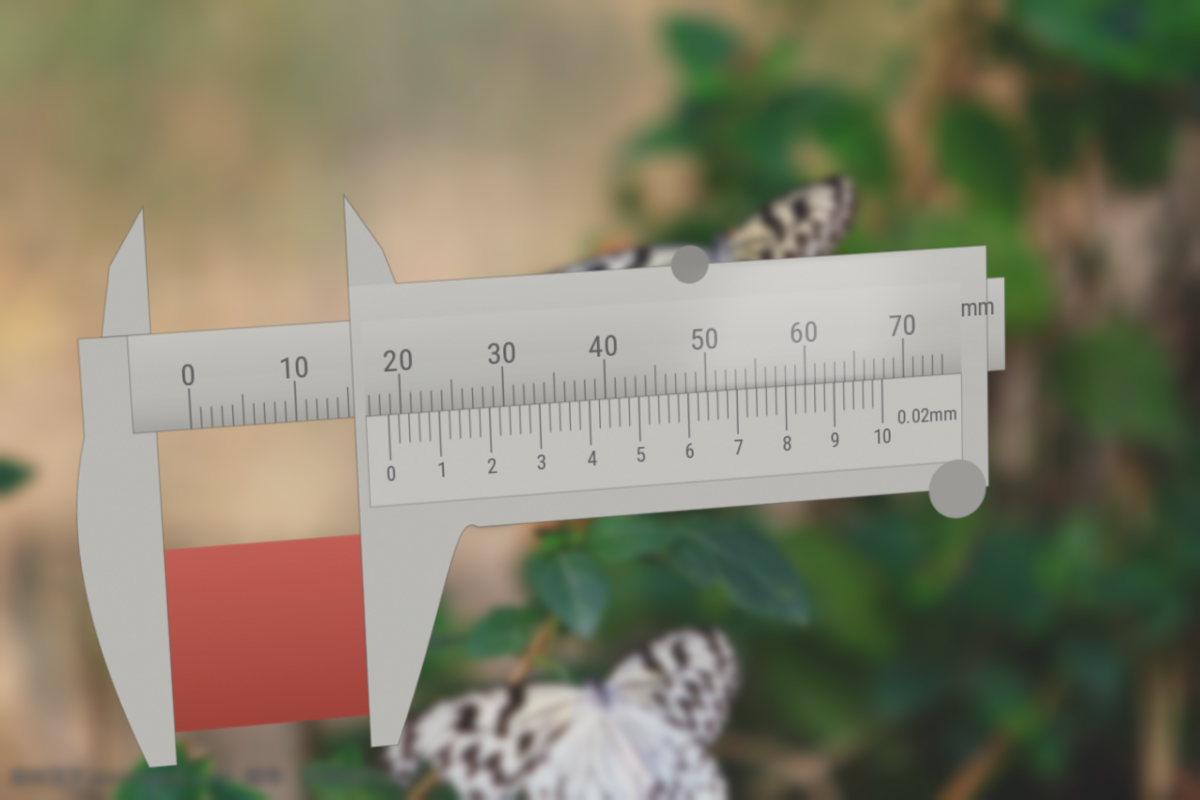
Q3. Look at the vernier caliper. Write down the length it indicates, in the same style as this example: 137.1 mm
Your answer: 18.8 mm
